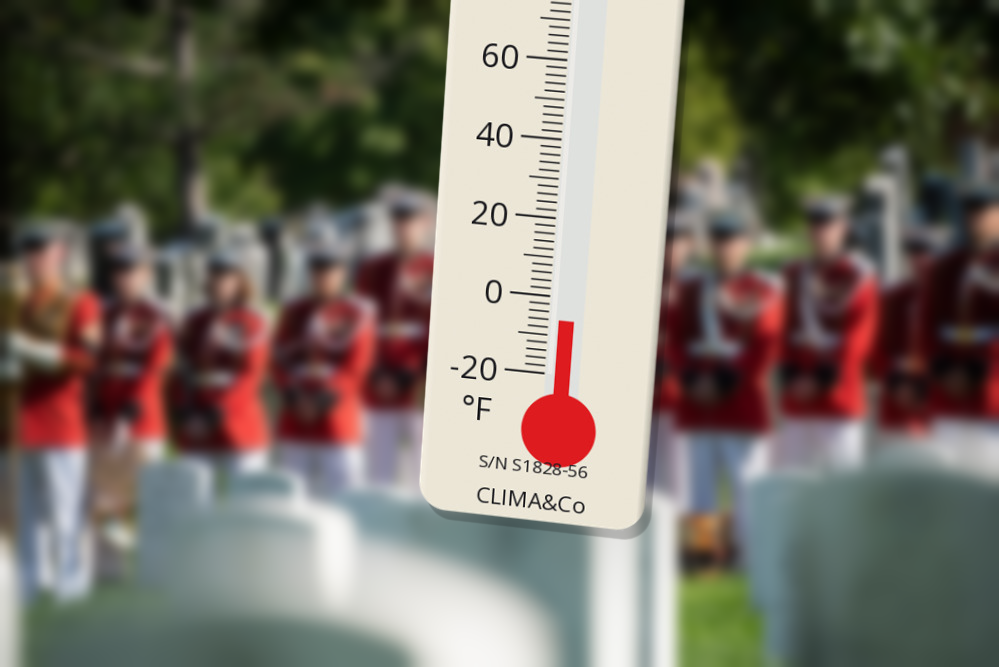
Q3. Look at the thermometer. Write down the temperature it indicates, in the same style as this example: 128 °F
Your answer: -6 °F
